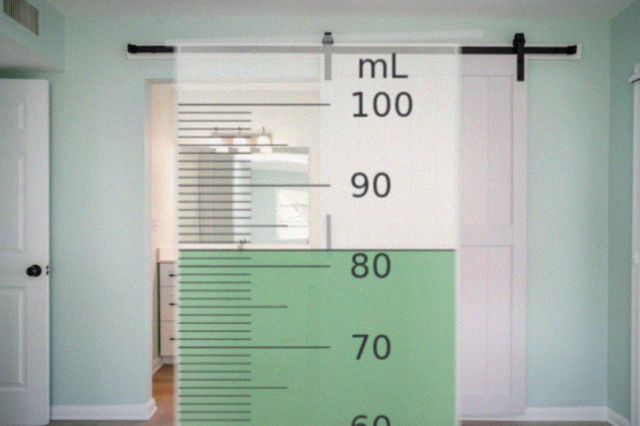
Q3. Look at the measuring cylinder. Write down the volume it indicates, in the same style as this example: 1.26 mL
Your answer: 82 mL
